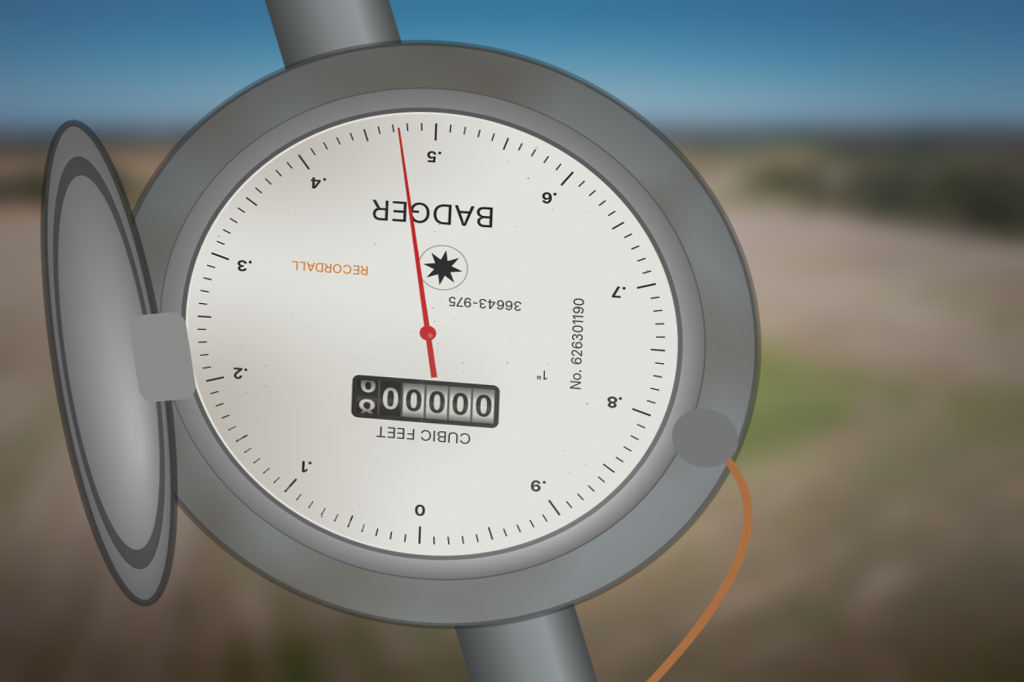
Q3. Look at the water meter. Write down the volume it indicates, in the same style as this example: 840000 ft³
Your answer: 8.47 ft³
